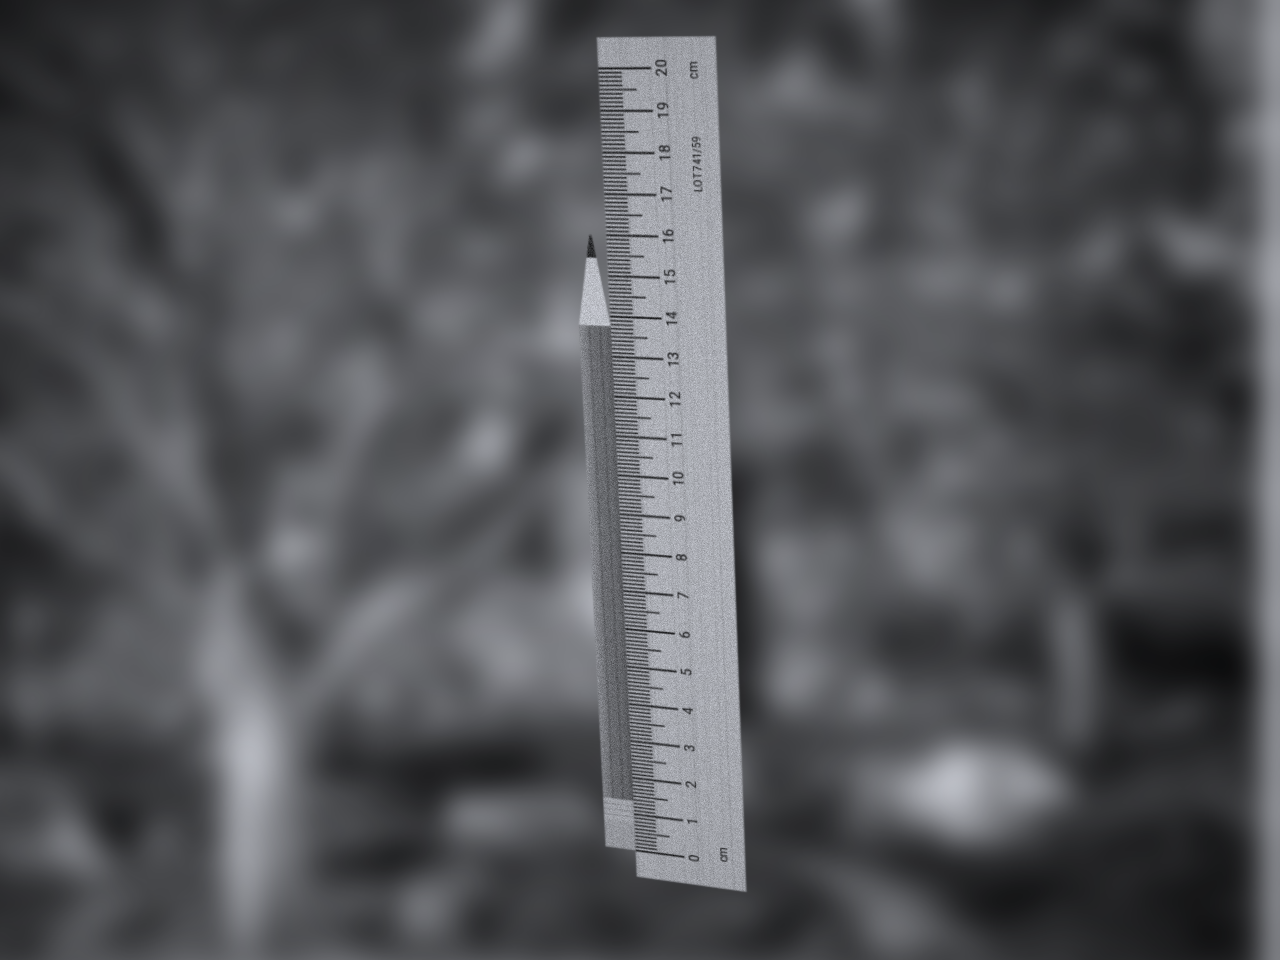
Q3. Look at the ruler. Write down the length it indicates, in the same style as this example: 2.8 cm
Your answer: 16 cm
